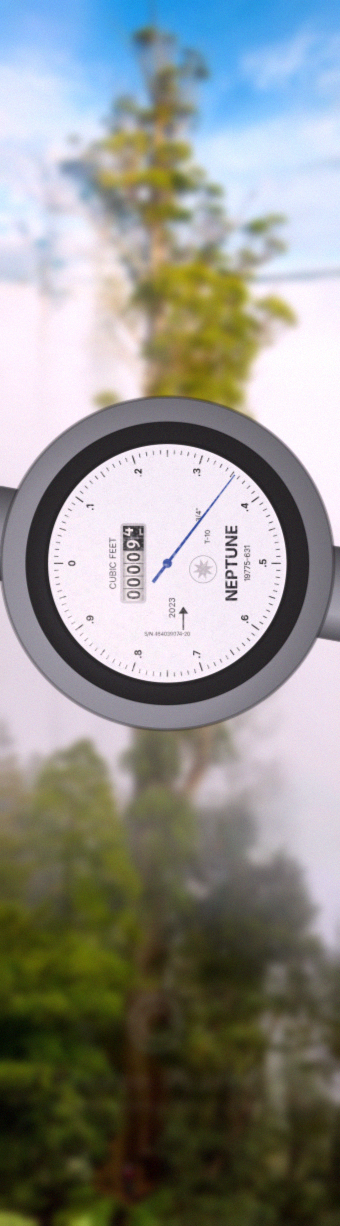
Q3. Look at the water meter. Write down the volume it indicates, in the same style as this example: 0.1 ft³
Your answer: 94.35 ft³
